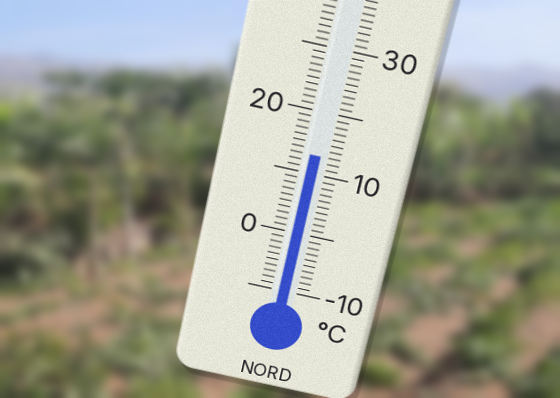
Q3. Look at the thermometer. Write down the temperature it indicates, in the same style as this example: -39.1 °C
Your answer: 13 °C
